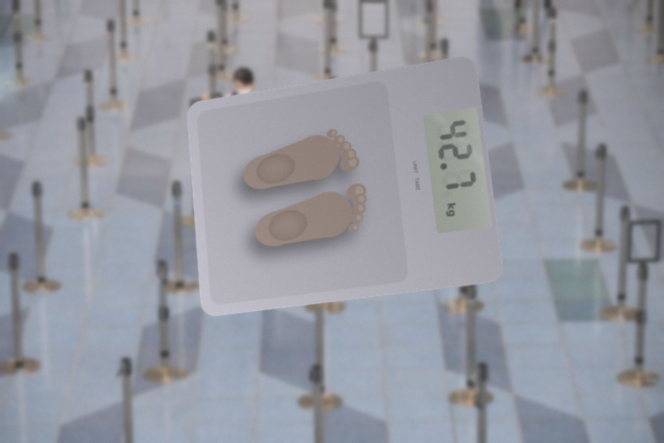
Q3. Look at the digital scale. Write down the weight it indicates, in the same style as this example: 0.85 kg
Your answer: 42.7 kg
